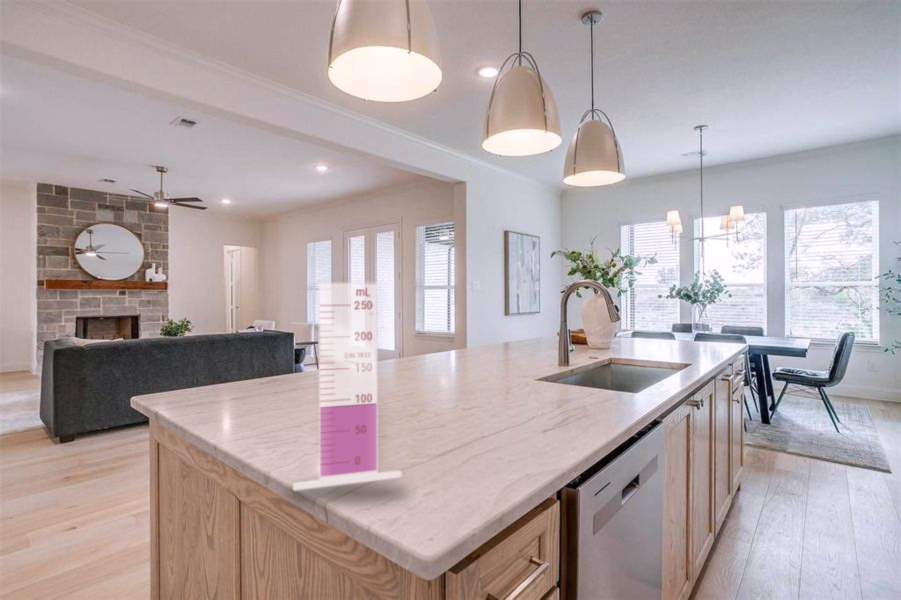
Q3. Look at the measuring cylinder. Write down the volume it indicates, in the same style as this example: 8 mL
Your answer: 90 mL
